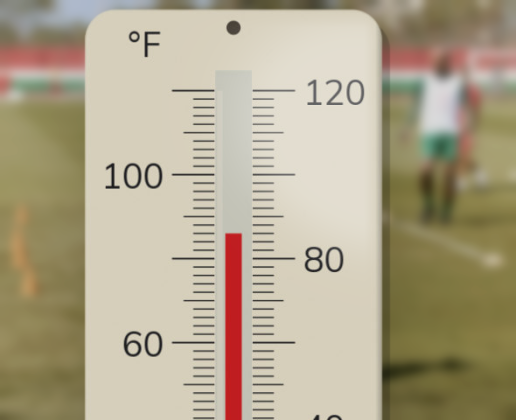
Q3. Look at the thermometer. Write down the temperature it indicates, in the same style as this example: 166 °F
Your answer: 86 °F
